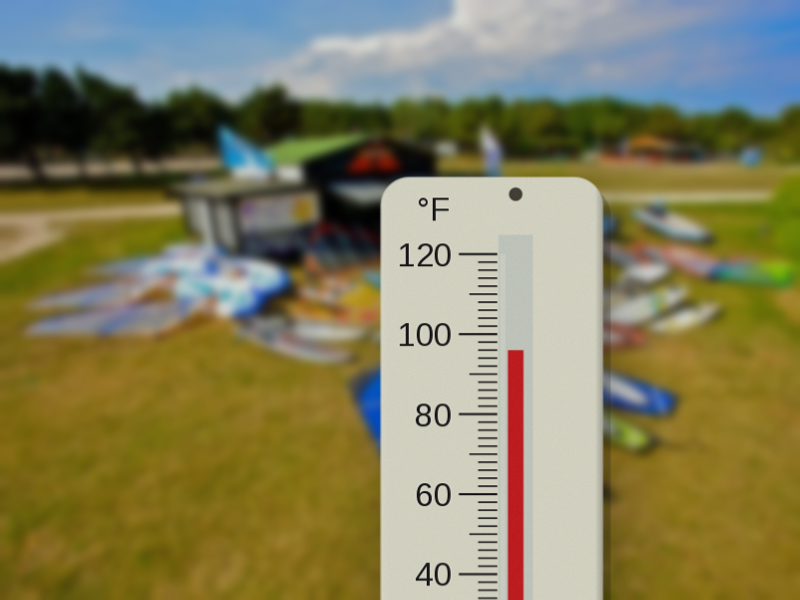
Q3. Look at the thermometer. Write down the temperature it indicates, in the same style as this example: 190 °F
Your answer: 96 °F
